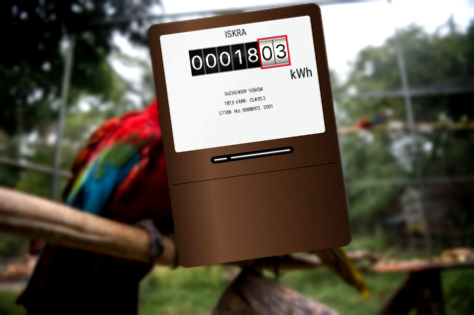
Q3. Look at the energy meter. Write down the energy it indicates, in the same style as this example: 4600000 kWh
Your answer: 18.03 kWh
